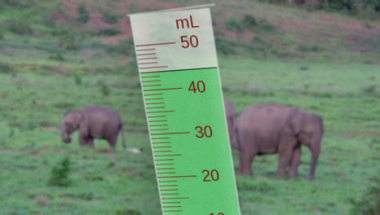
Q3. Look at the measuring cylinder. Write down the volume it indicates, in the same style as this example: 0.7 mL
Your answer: 44 mL
